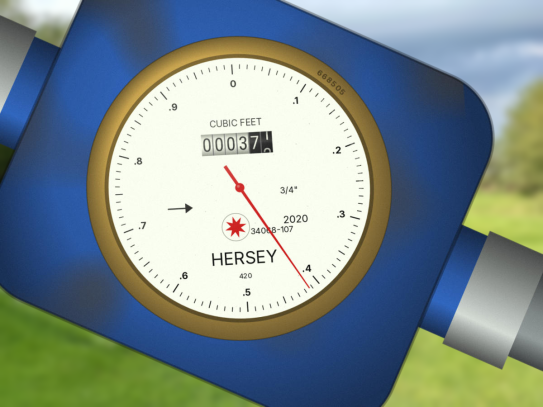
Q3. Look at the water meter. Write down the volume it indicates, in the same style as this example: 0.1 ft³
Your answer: 371.41 ft³
